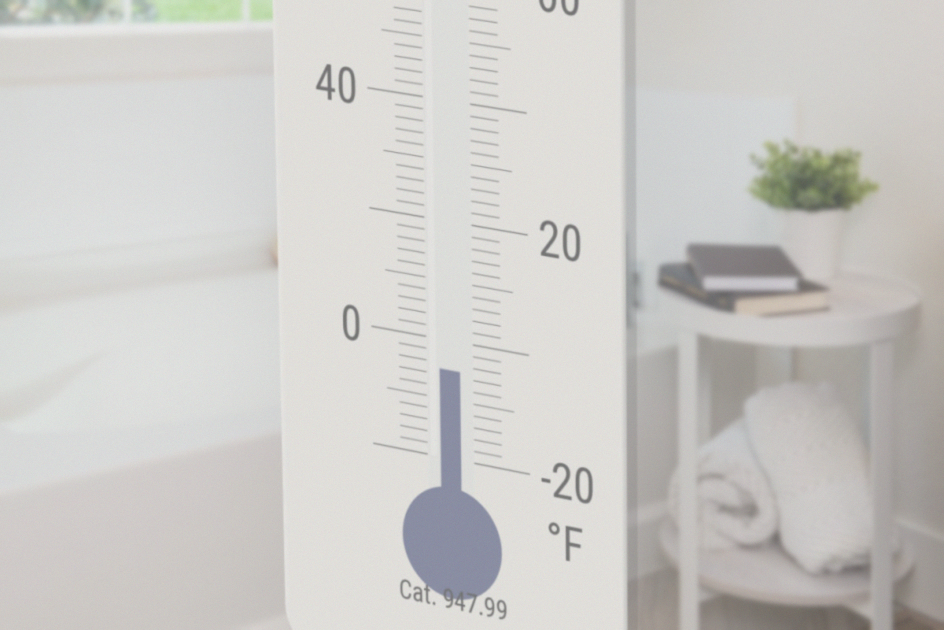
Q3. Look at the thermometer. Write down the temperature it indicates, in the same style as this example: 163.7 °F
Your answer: -5 °F
